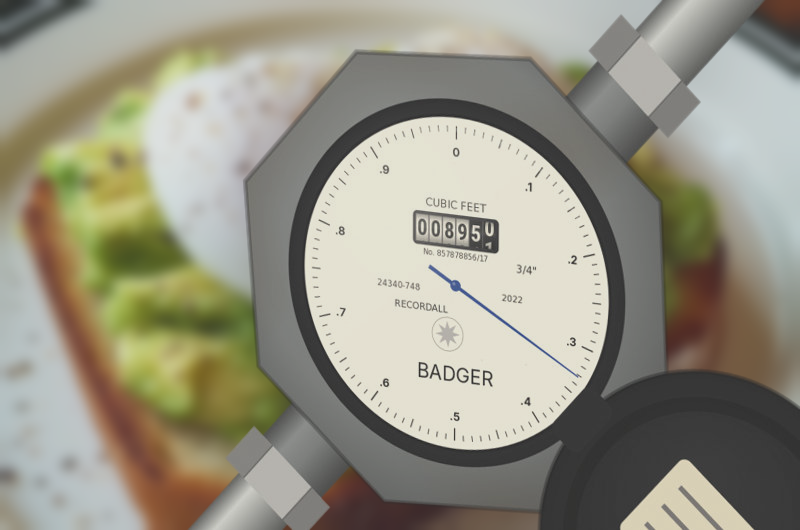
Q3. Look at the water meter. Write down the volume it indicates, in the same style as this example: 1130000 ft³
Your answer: 8950.33 ft³
